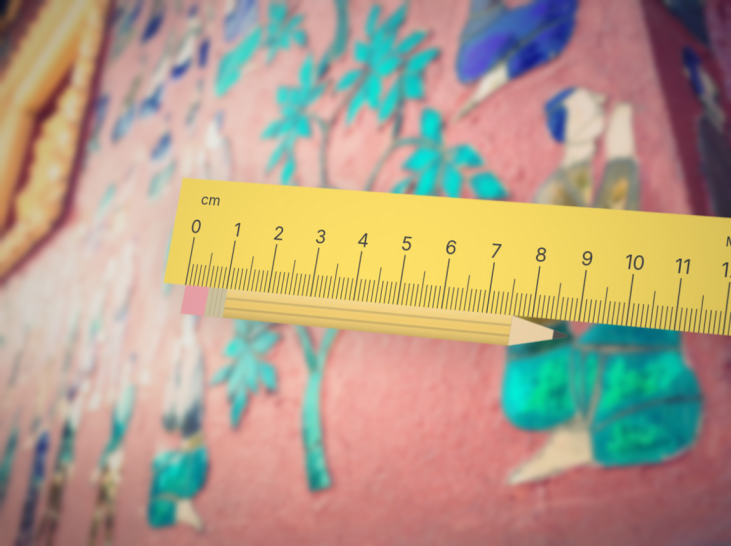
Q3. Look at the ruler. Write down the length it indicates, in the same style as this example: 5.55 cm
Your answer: 8.8 cm
